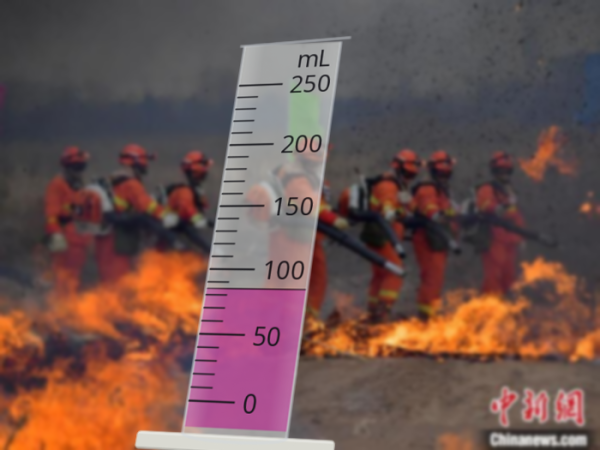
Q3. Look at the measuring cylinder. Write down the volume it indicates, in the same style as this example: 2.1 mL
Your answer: 85 mL
